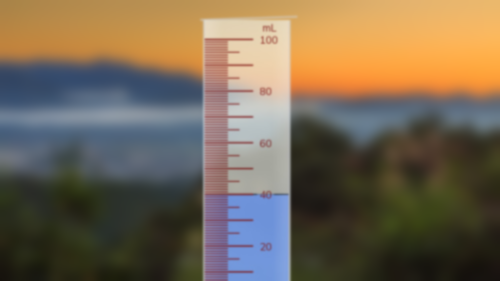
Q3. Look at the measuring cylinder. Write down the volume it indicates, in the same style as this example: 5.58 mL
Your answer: 40 mL
